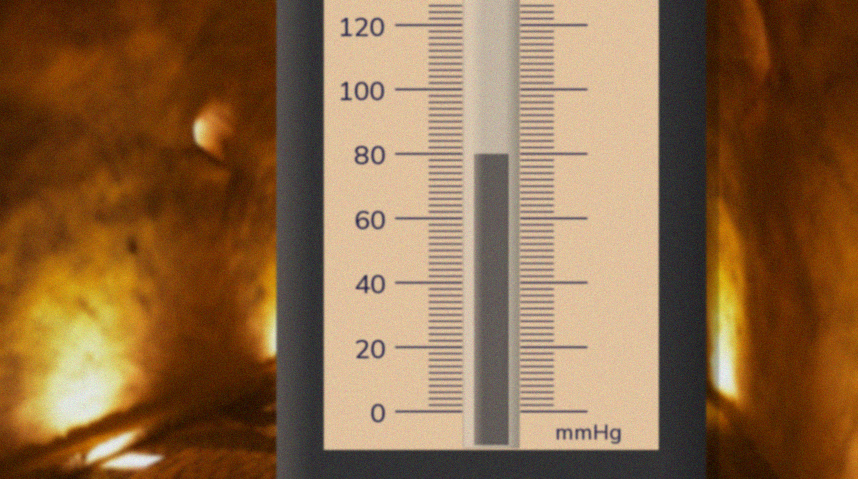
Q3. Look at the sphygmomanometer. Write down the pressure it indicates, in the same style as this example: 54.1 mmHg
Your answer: 80 mmHg
